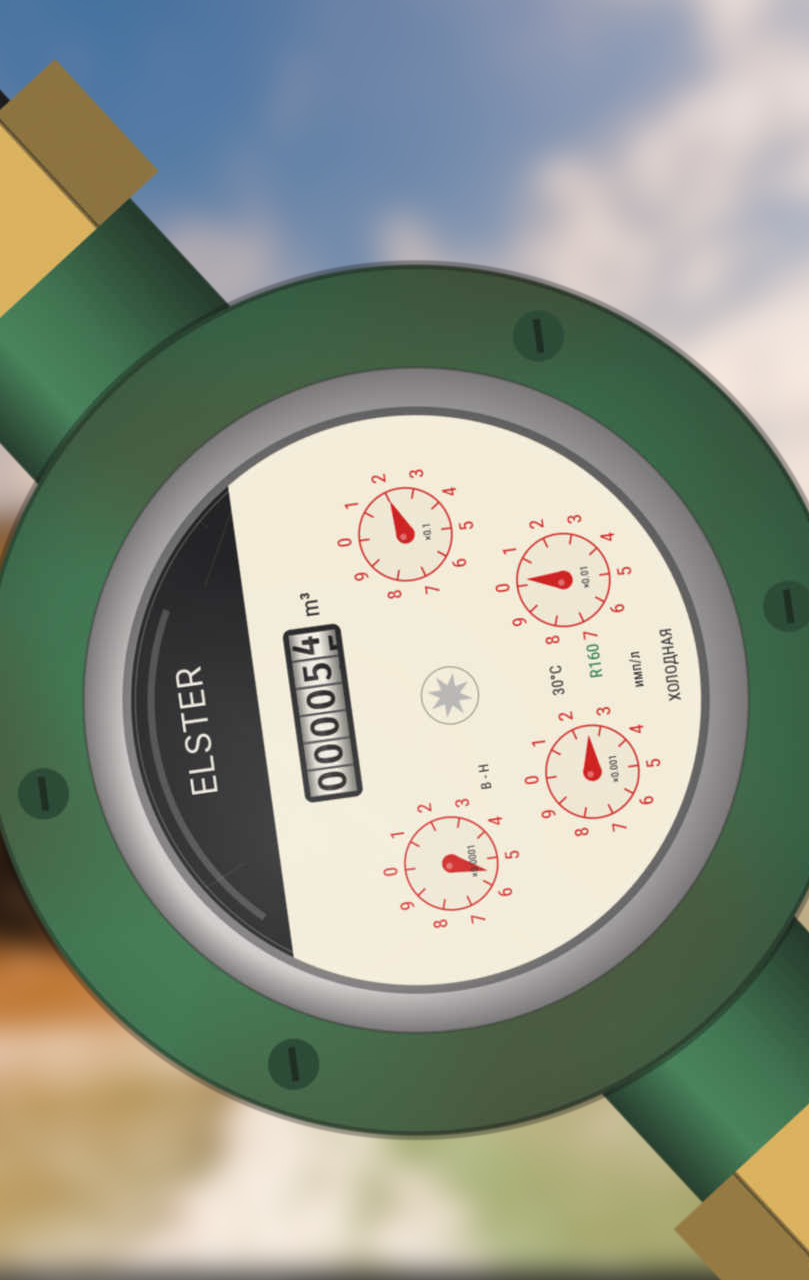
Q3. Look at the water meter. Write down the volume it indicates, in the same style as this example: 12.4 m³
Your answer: 54.2025 m³
